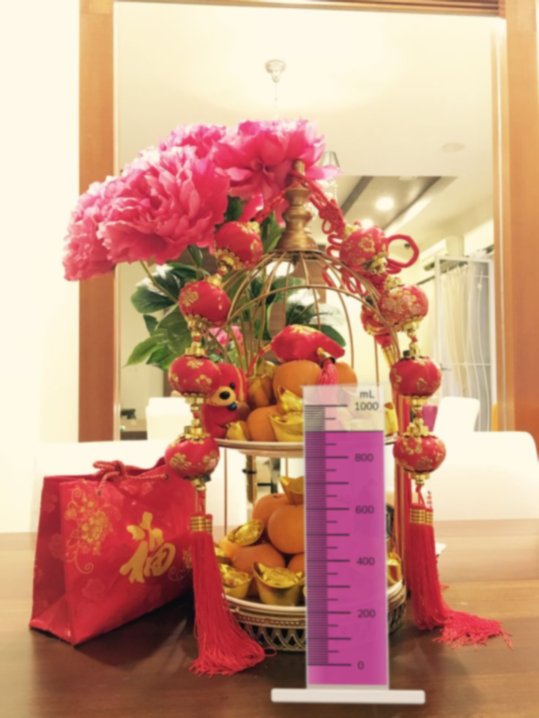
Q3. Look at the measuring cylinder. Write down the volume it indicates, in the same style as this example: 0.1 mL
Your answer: 900 mL
